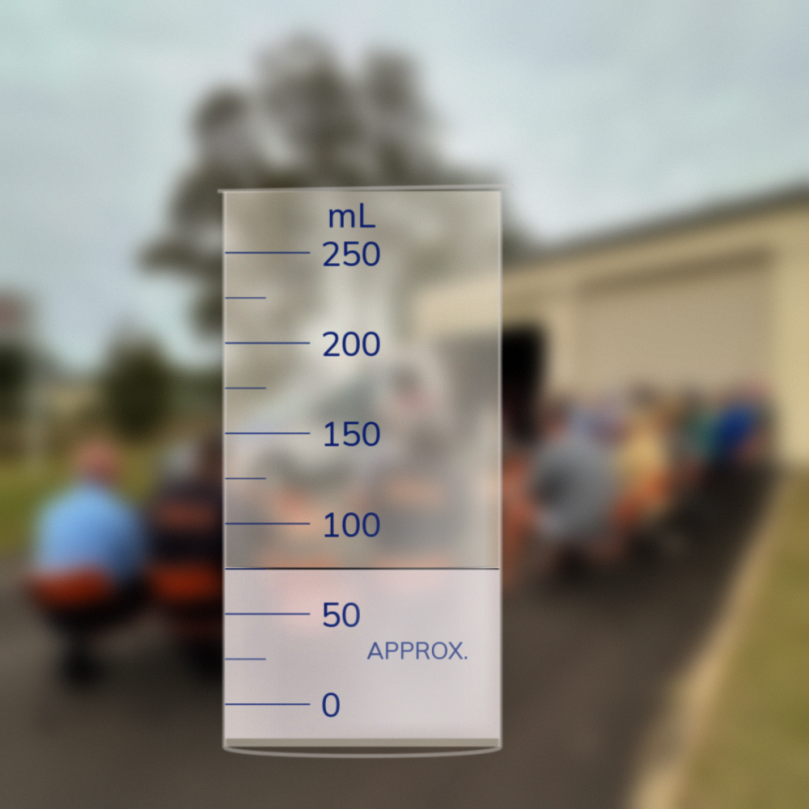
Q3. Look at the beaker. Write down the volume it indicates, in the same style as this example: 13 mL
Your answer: 75 mL
